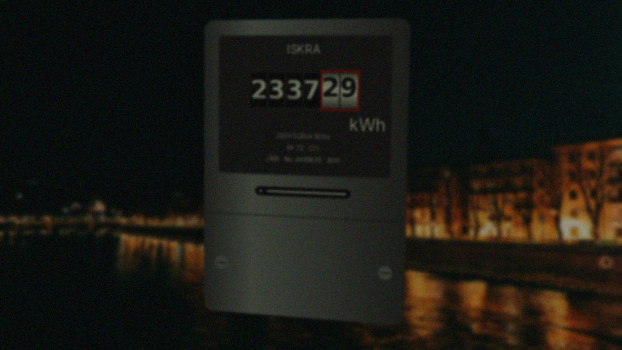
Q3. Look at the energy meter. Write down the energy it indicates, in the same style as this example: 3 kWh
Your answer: 2337.29 kWh
